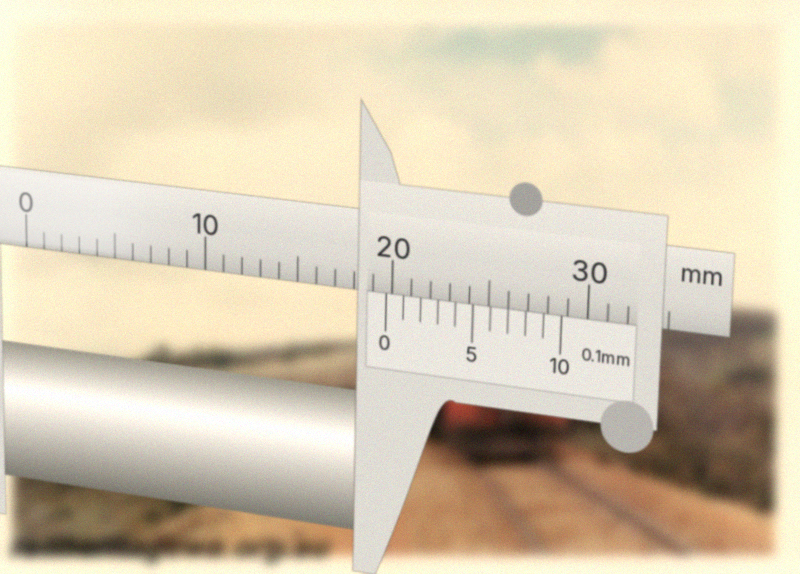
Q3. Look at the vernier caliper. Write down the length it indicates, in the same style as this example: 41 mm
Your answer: 19.7 mm
